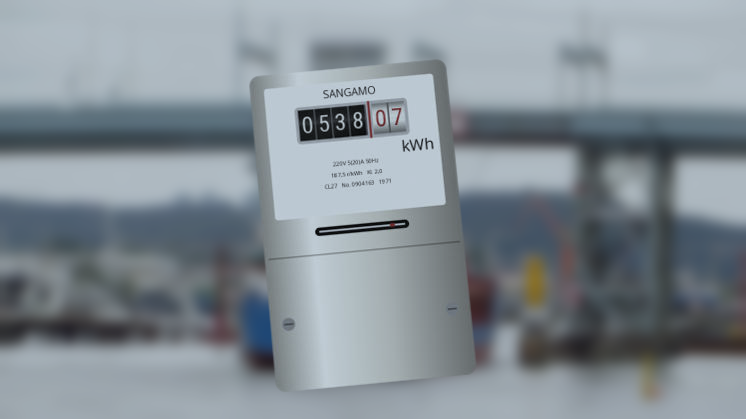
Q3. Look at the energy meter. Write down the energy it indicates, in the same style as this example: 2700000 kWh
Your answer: 538.07 kWh
